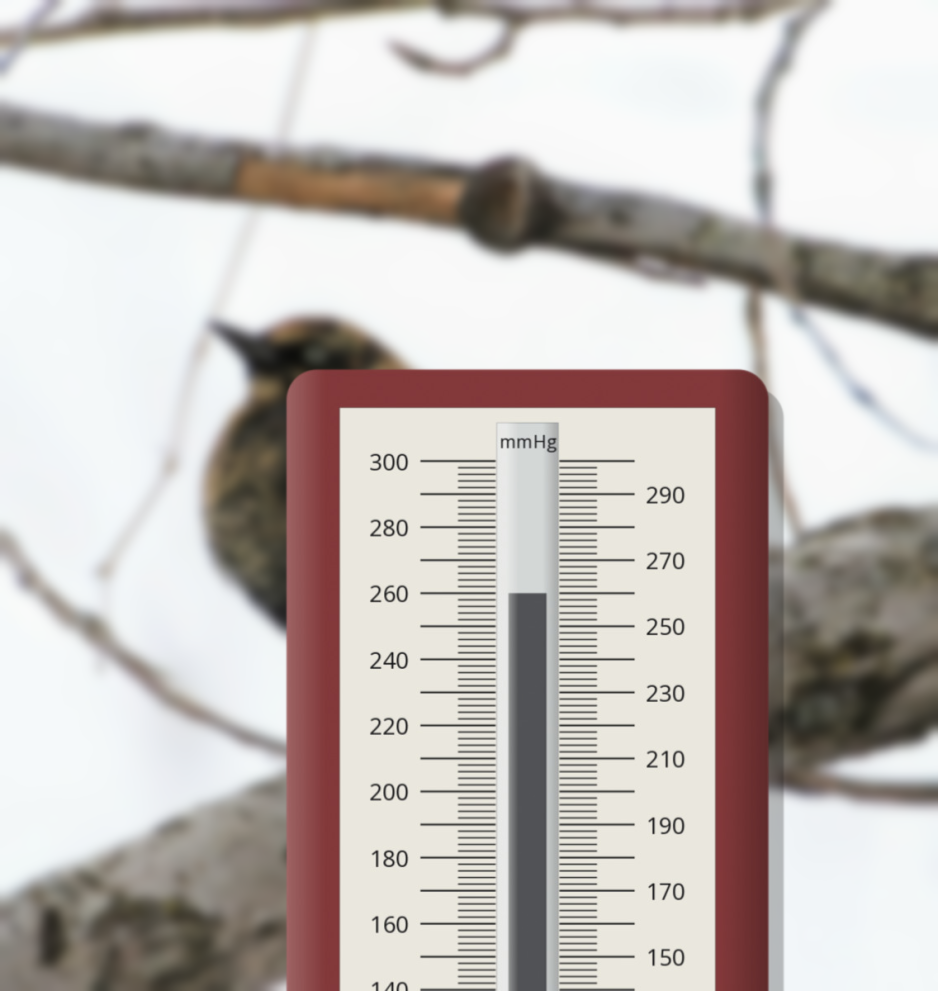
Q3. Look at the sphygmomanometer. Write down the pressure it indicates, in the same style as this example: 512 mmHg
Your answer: 260 mmHg
